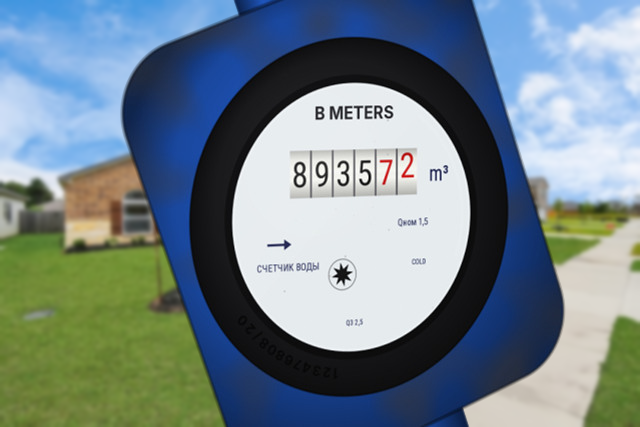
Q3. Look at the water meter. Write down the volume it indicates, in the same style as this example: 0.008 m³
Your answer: 8935.72 m³
